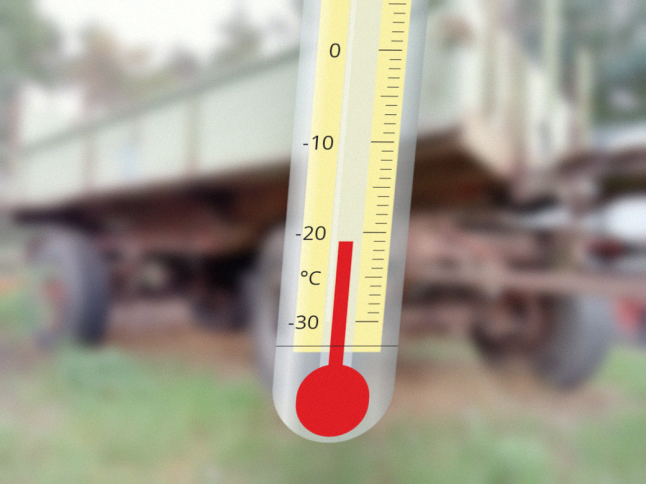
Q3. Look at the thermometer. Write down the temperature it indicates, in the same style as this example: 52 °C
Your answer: -21 °C
